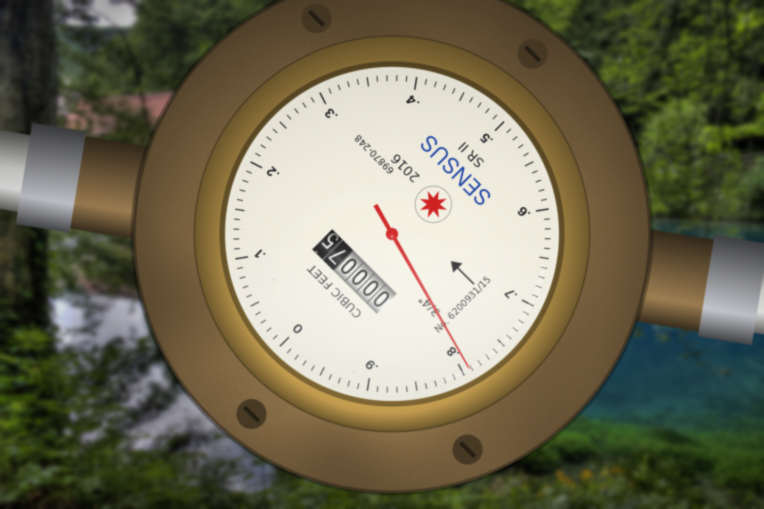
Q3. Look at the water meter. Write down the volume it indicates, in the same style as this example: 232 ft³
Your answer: 74.79 ft³
